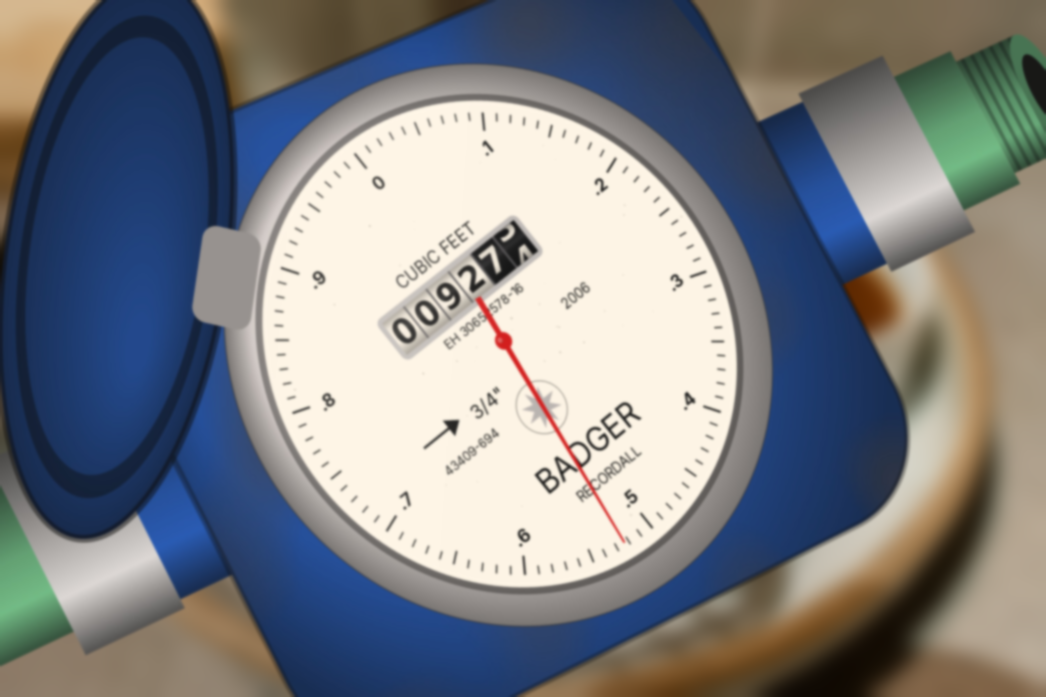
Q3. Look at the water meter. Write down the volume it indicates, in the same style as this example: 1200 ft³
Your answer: 9273.52 ft³
